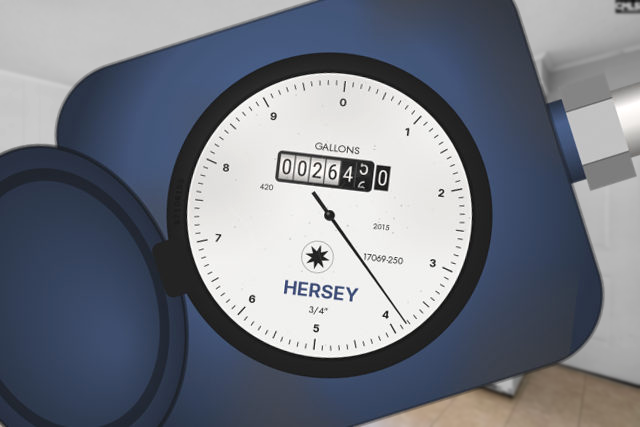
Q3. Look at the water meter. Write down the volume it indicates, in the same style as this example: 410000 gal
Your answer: 26453.8 gal
